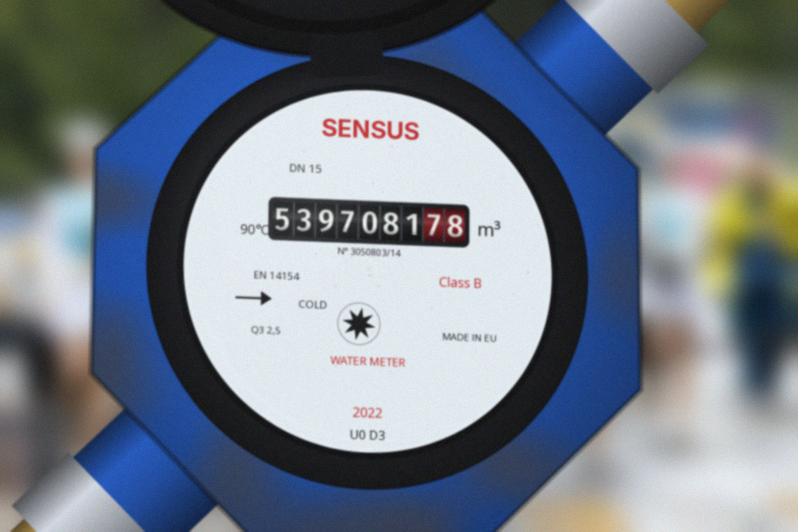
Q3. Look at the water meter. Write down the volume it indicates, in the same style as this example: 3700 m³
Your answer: 5397081.78 m³
